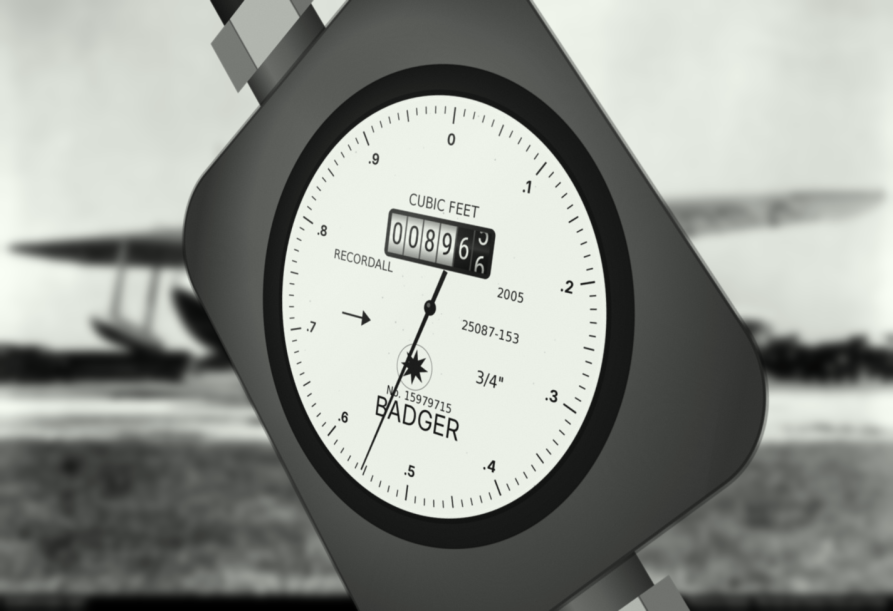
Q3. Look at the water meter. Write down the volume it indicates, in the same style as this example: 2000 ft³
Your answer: 8965.55 ft³
